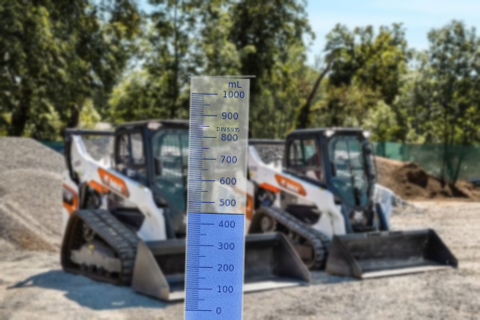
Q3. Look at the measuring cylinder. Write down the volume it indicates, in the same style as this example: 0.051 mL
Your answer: 450 mL
